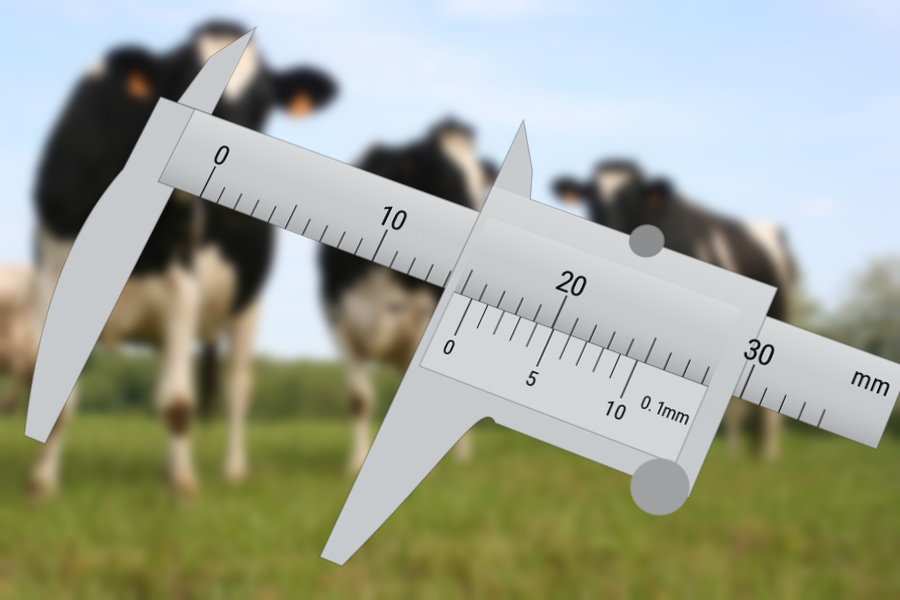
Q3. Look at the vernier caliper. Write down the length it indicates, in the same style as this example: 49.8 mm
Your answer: 15.6 mm
